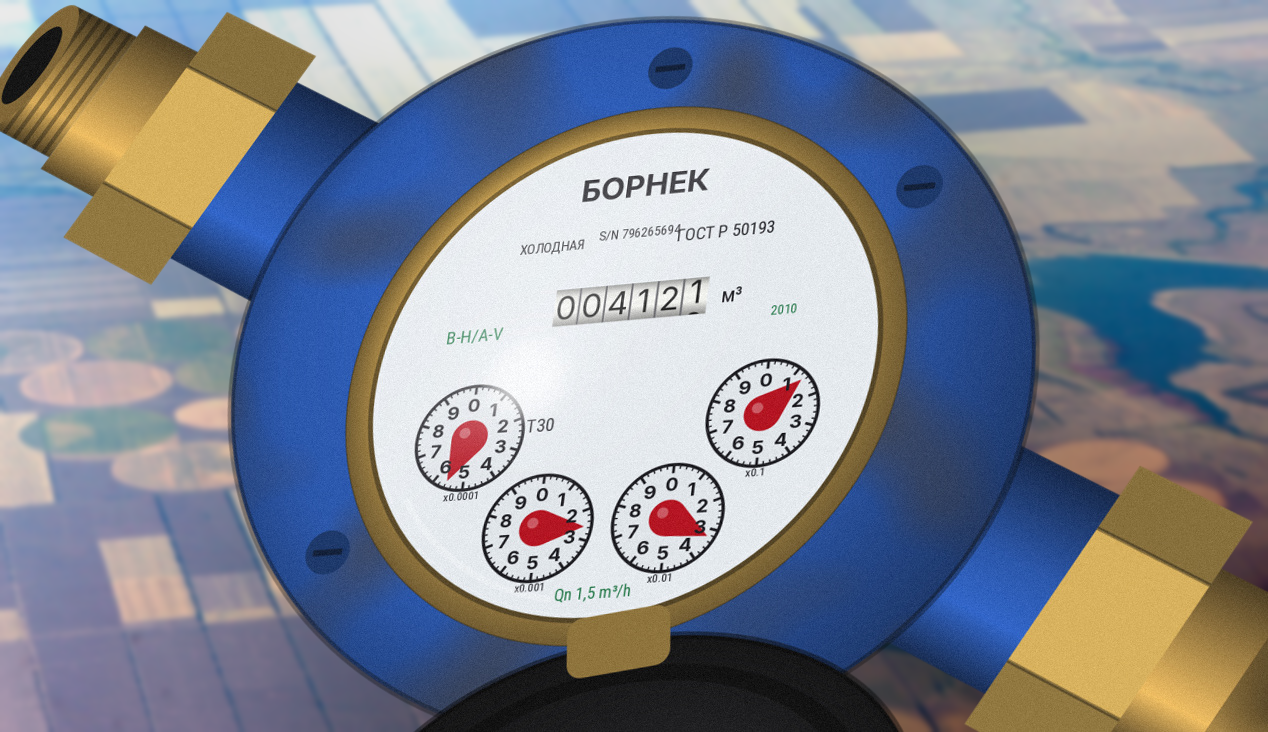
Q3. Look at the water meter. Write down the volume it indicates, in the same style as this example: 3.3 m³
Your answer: 4121.1325 m³
